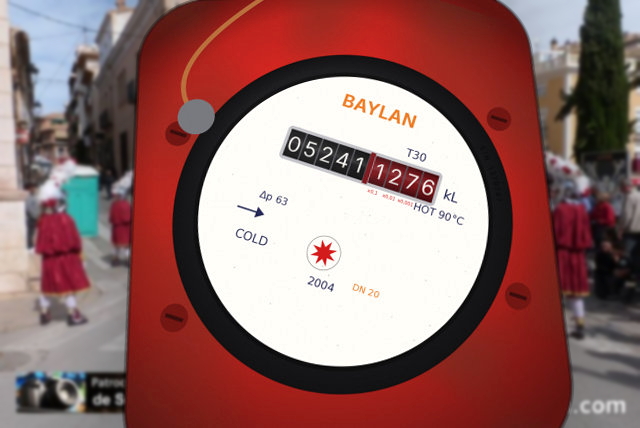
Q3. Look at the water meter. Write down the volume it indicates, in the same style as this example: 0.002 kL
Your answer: 5241.1276 kL
